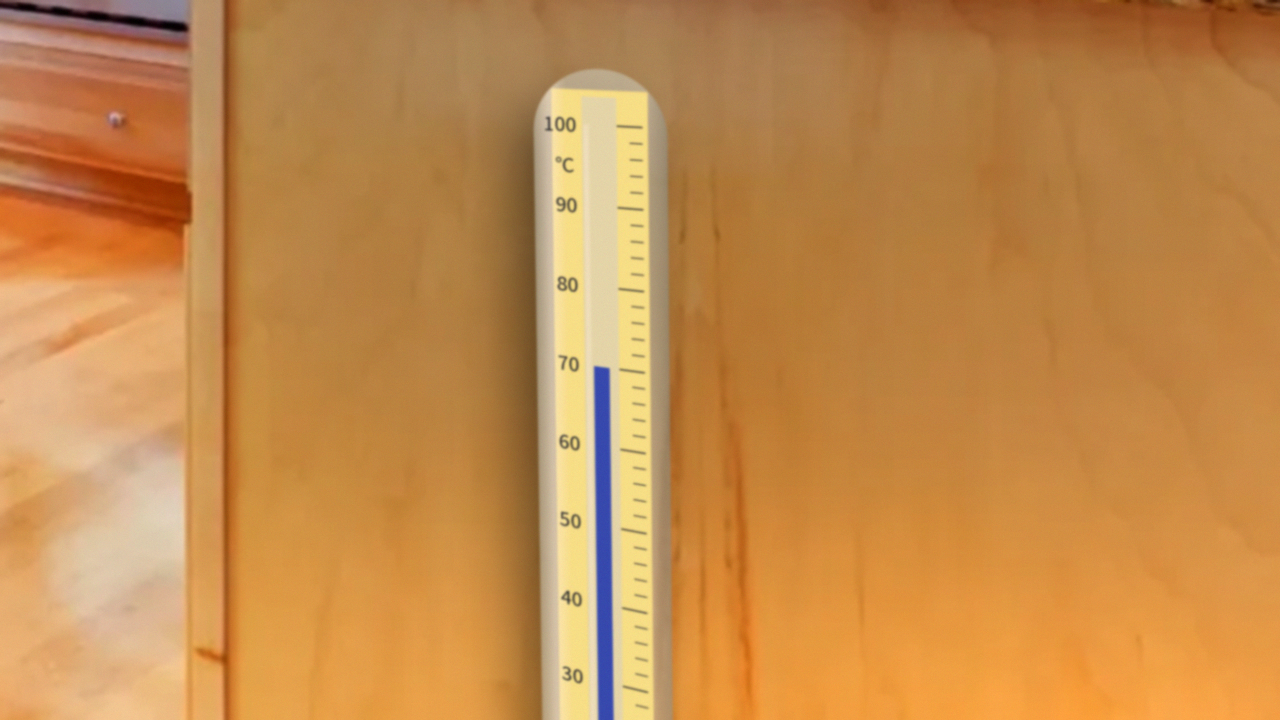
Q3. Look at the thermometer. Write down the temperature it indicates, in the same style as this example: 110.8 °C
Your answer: 70 °C
